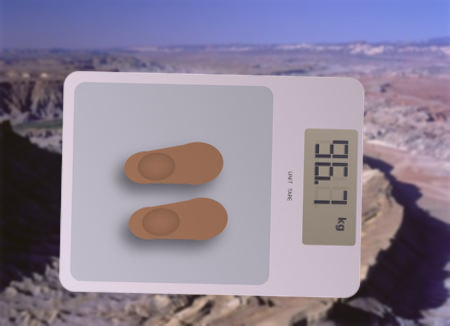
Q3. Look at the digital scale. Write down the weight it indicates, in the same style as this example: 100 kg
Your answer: 96.7 kg
